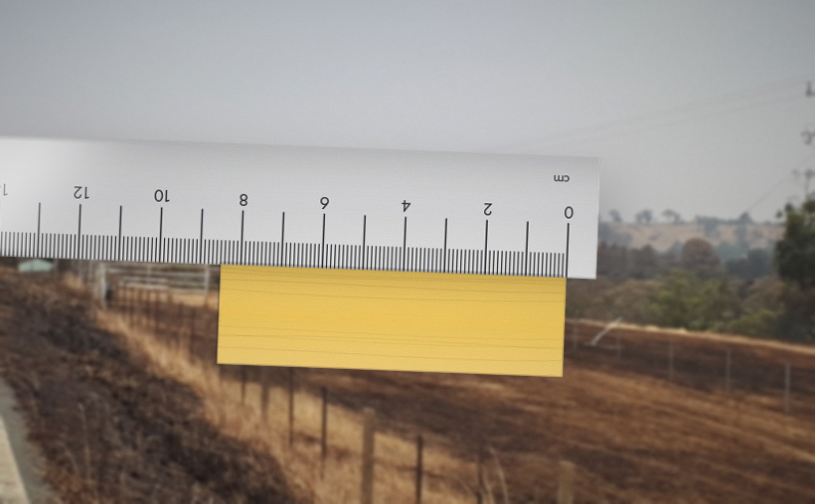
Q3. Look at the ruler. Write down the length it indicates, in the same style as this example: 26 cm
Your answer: 8.5 cm
